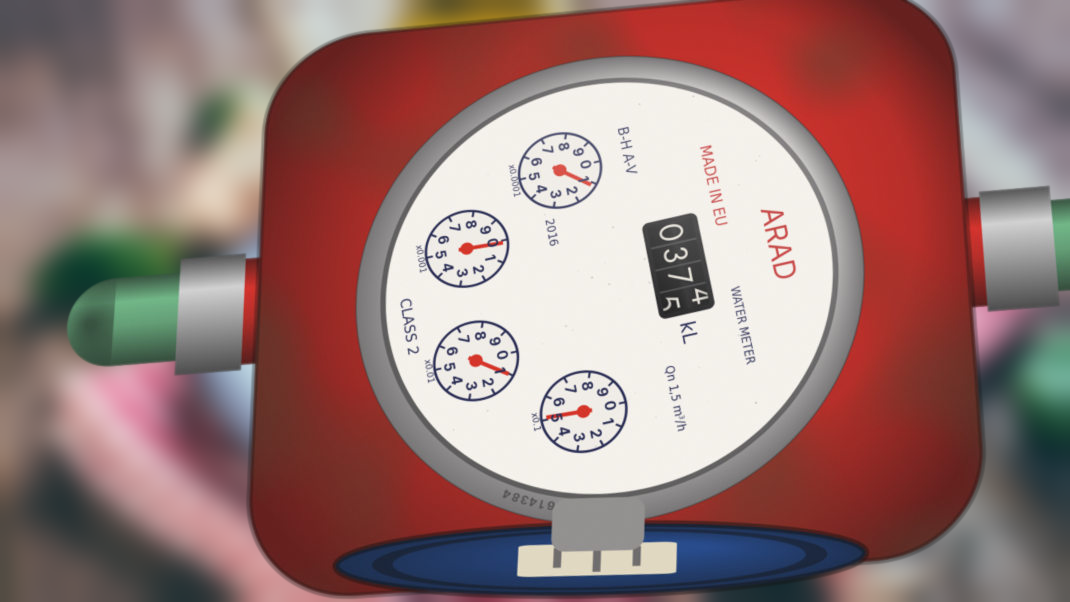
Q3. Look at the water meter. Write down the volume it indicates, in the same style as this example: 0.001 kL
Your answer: 374.5101 kL
